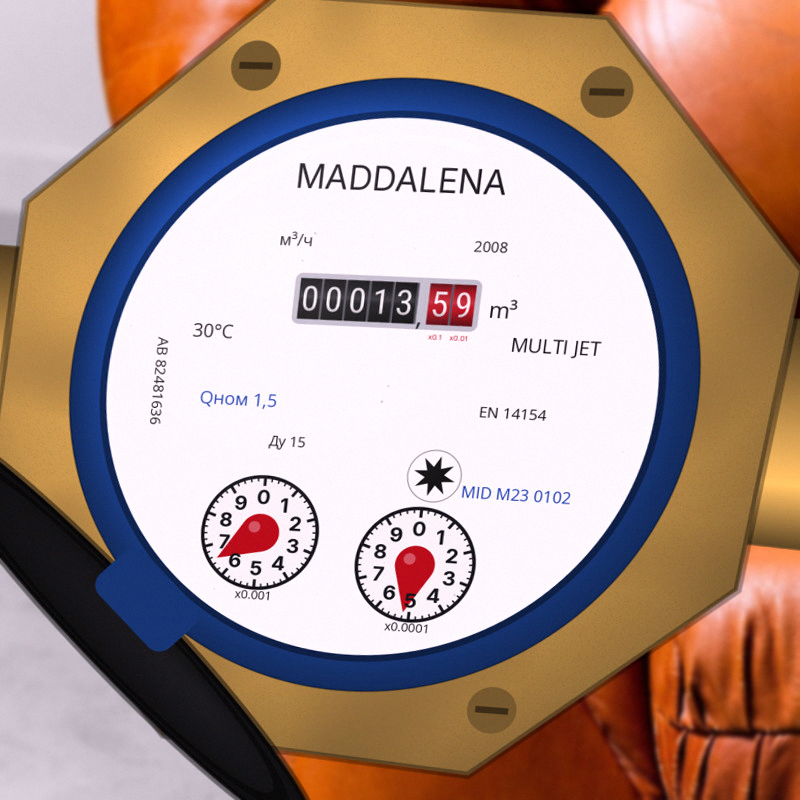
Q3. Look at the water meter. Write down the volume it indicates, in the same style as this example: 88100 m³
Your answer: 13.5965 m³
